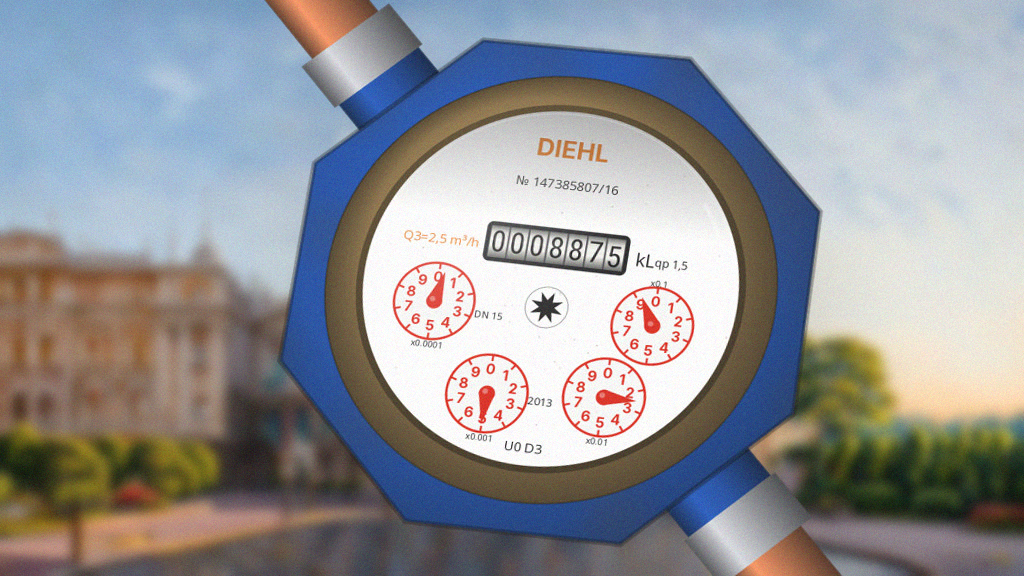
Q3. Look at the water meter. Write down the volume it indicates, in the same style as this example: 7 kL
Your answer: 8874.9250 kL
